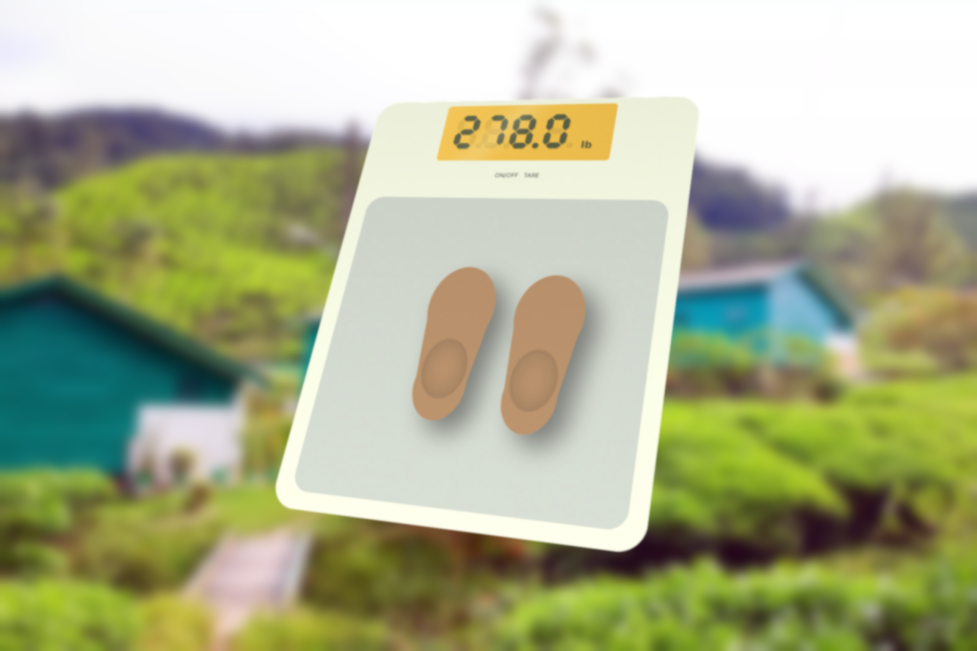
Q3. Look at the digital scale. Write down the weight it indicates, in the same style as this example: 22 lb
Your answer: 278.0 lb
